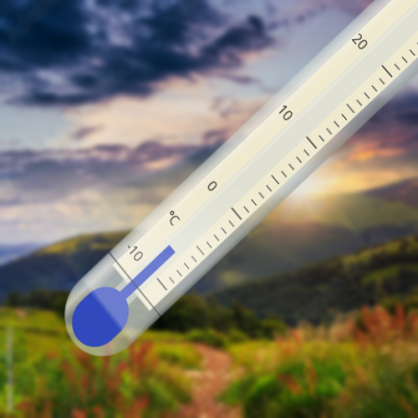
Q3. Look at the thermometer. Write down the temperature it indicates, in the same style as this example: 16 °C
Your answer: -7 °C
